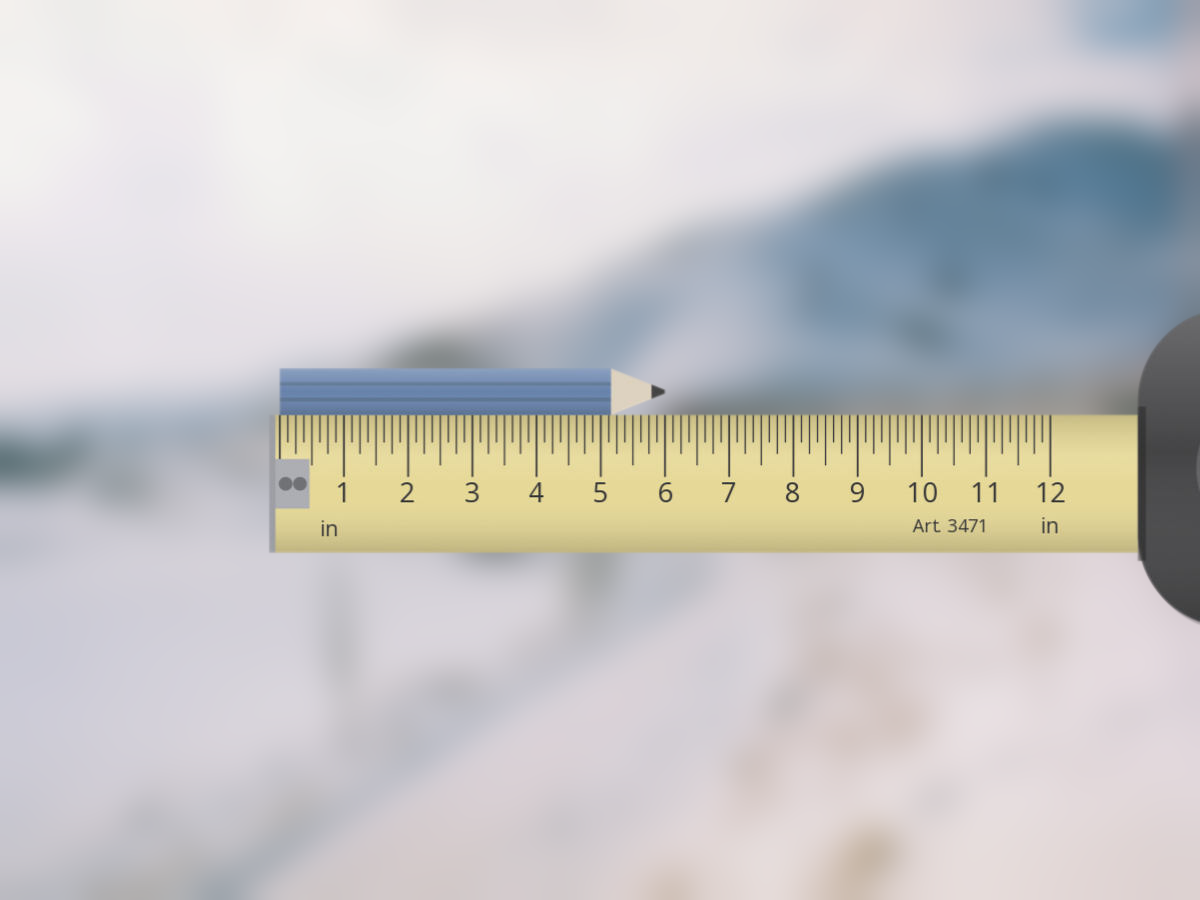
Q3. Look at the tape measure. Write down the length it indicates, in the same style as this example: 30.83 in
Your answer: 6 in
